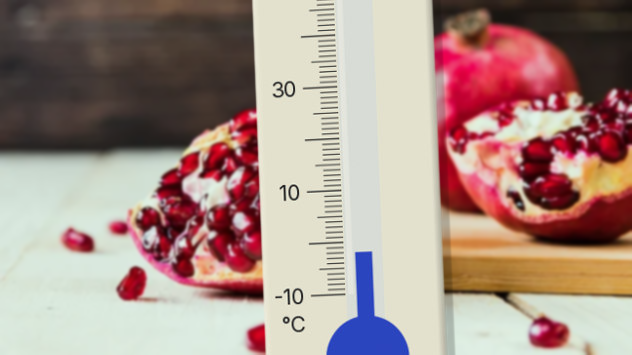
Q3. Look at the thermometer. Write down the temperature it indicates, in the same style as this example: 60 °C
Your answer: -2 °C
